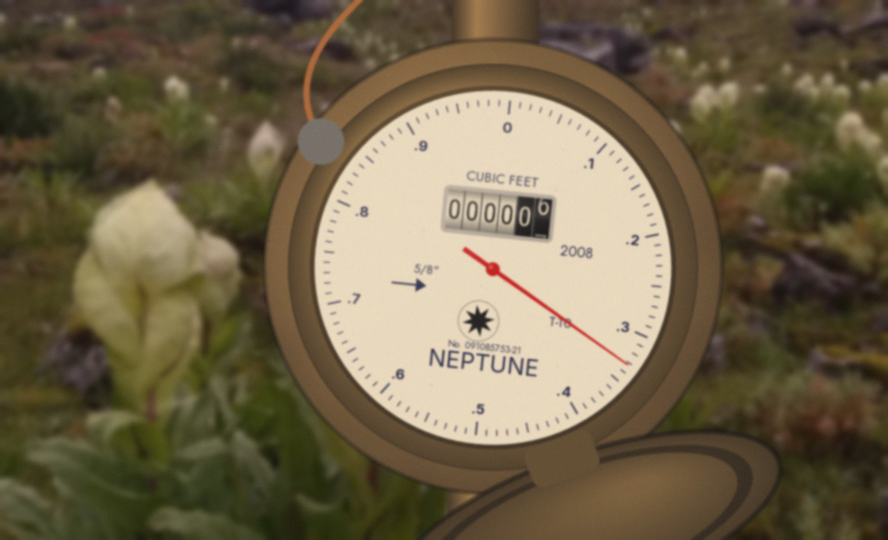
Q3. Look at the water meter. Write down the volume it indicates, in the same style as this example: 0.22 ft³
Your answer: 6.33 ft³
